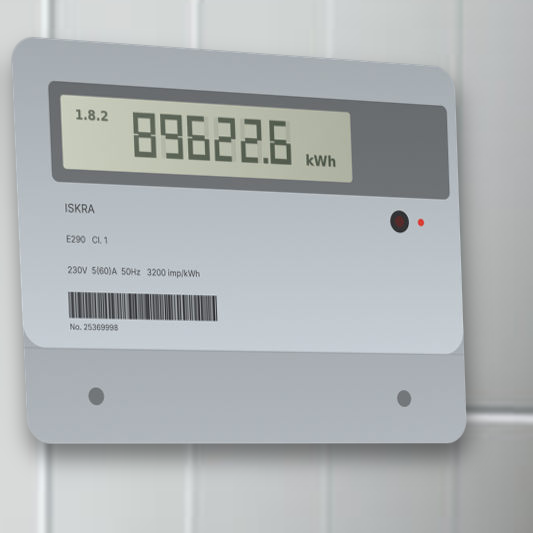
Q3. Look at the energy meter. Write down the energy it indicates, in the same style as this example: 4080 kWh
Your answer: 89622.6 kWh
